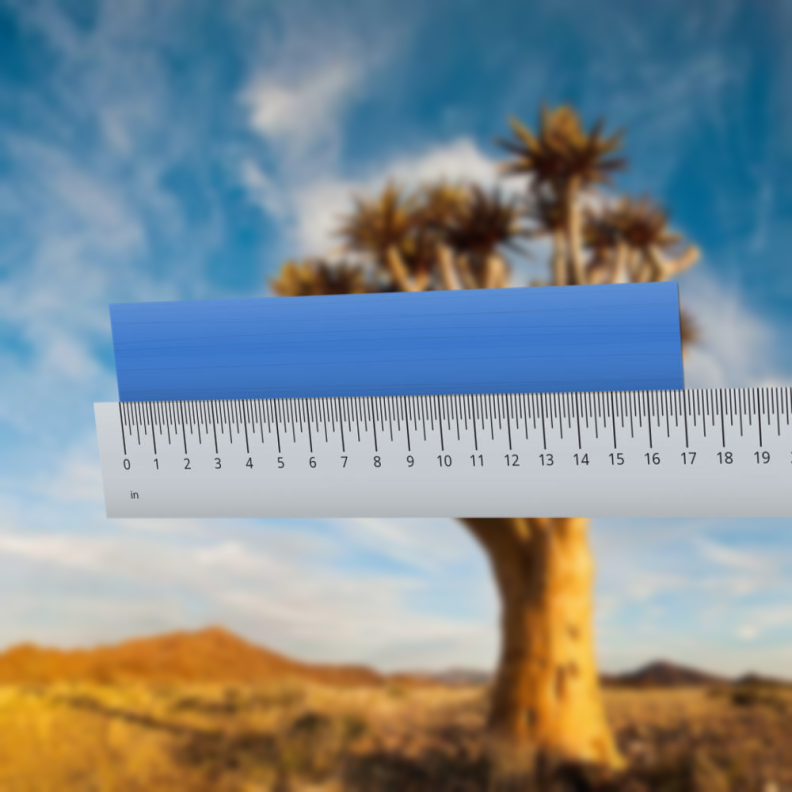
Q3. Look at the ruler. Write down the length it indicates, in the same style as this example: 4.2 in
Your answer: 17 in
